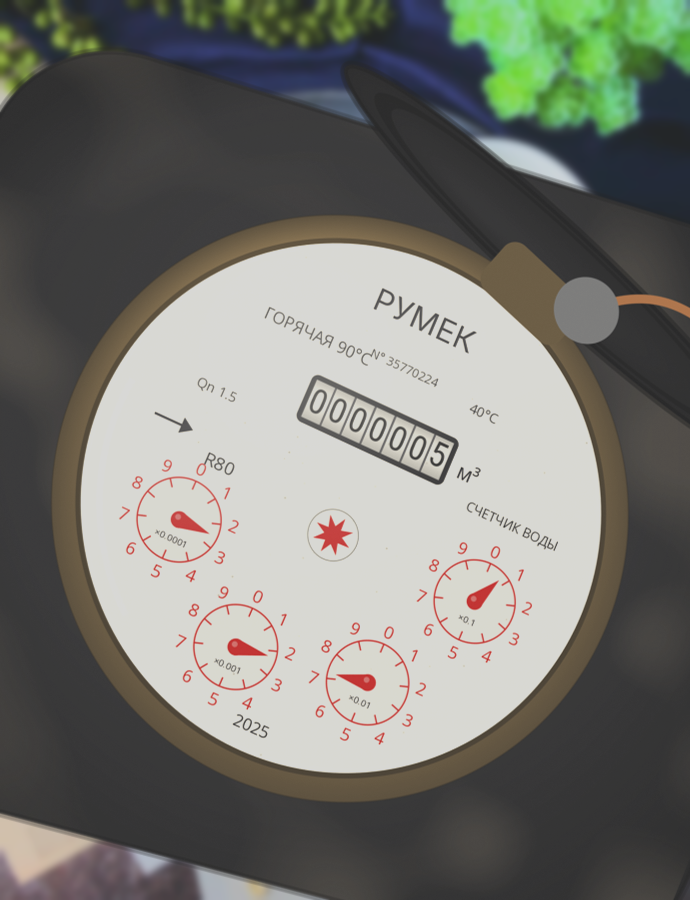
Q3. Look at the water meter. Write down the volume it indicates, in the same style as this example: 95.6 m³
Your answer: 5.0722 m³
